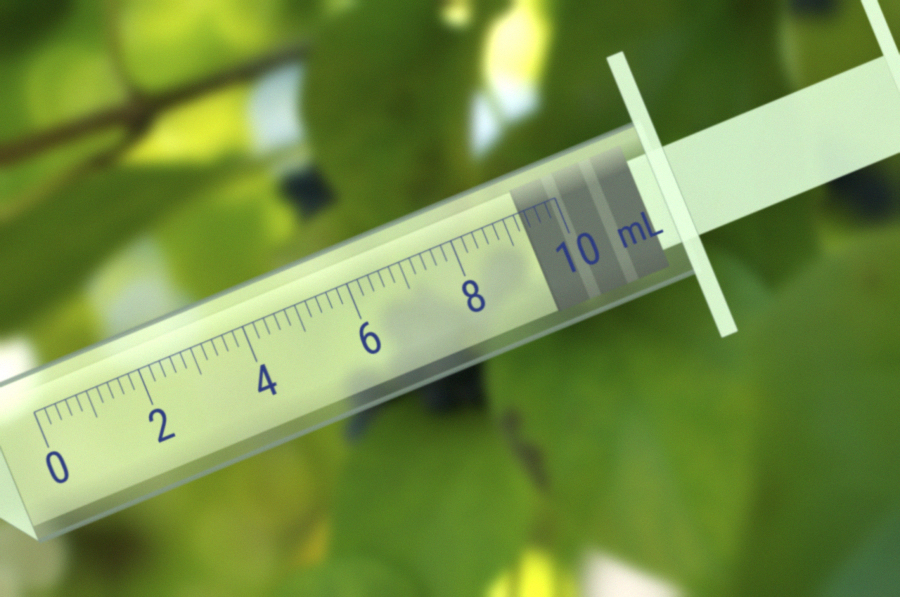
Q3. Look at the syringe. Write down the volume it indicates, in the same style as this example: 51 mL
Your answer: 9.3 mL
